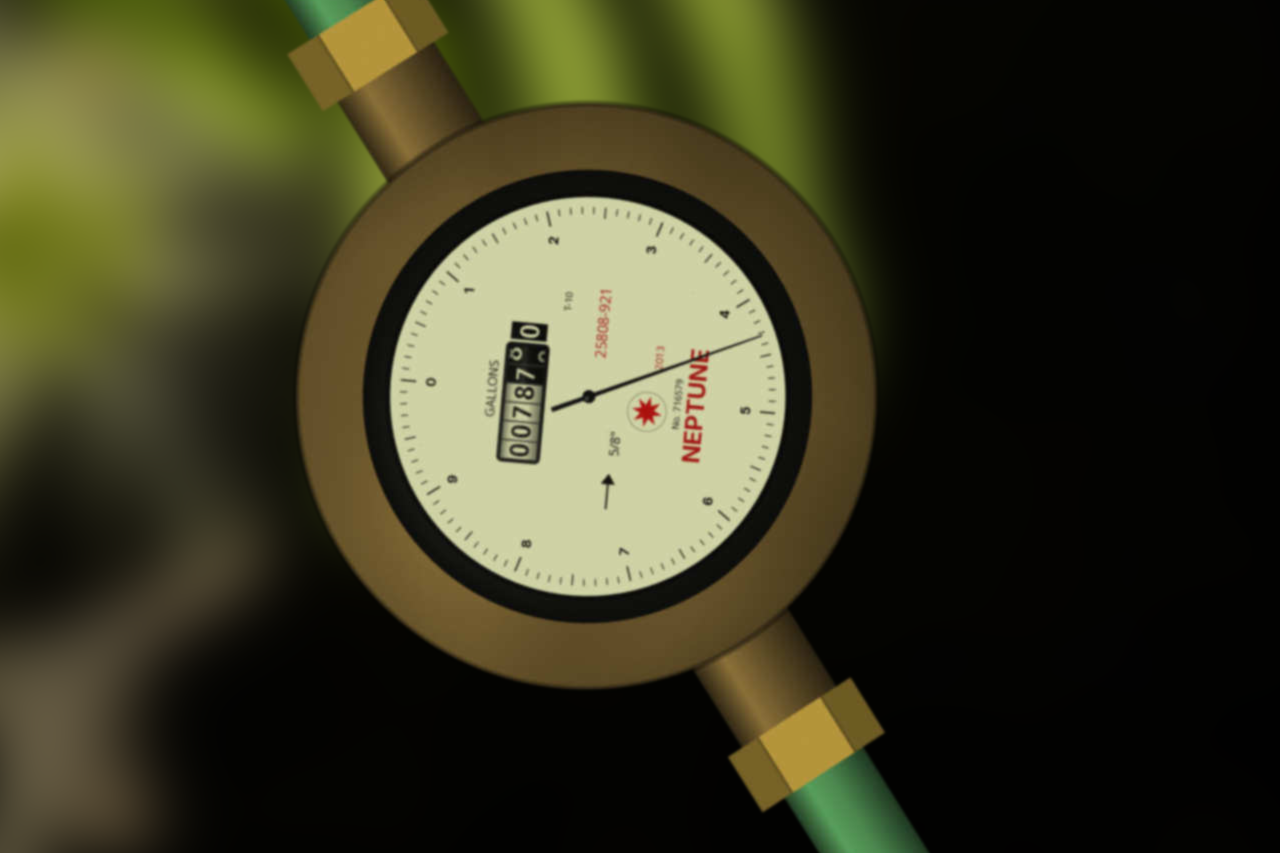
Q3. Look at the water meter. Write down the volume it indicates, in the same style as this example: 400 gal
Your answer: 78784.3 gal
